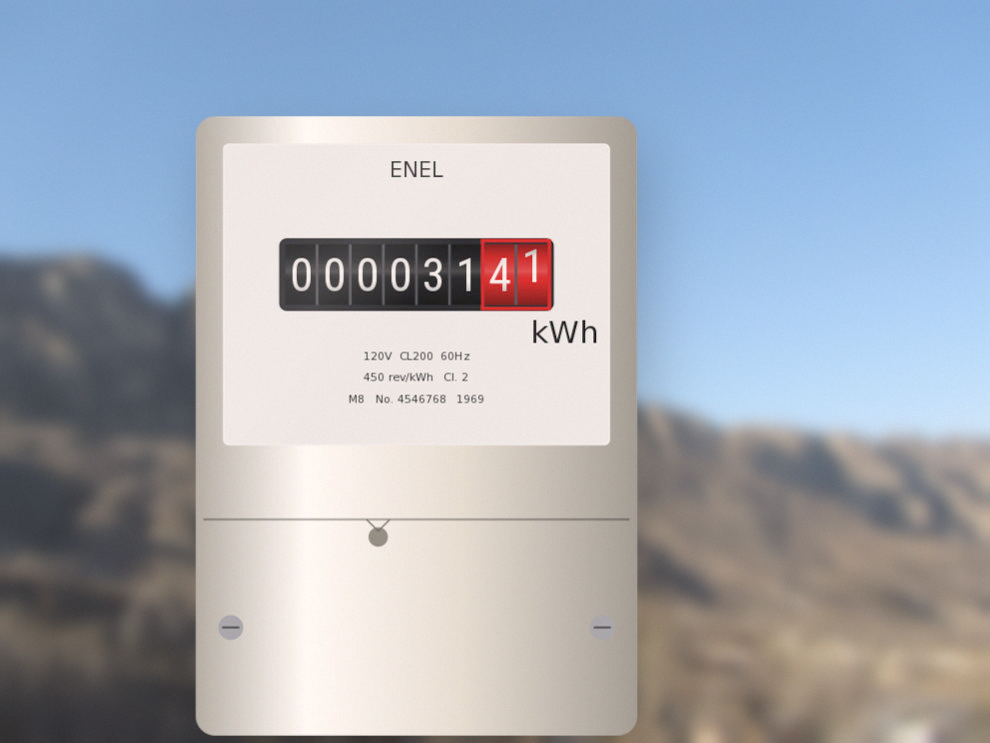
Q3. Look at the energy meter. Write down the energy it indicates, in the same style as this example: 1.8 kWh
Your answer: 31.41 kWh
